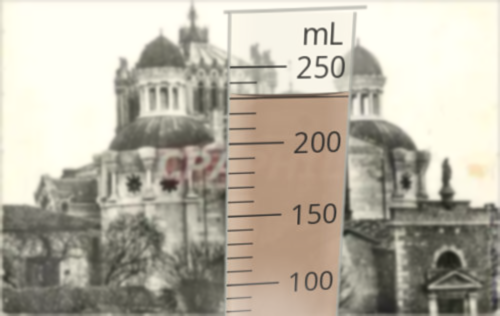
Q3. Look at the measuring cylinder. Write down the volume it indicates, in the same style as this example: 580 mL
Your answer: 230 mL
